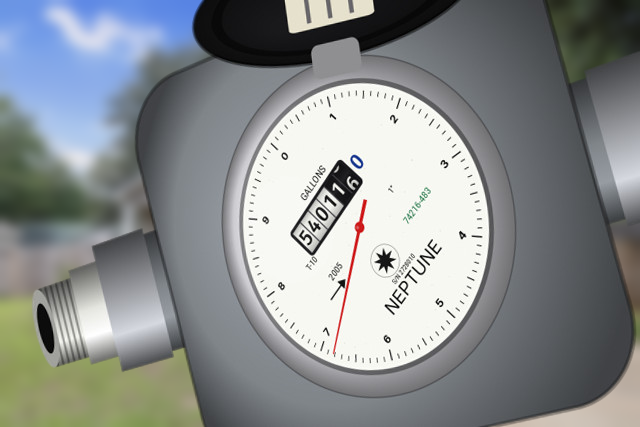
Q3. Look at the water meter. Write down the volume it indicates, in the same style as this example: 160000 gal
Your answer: 5401156.8 gal
